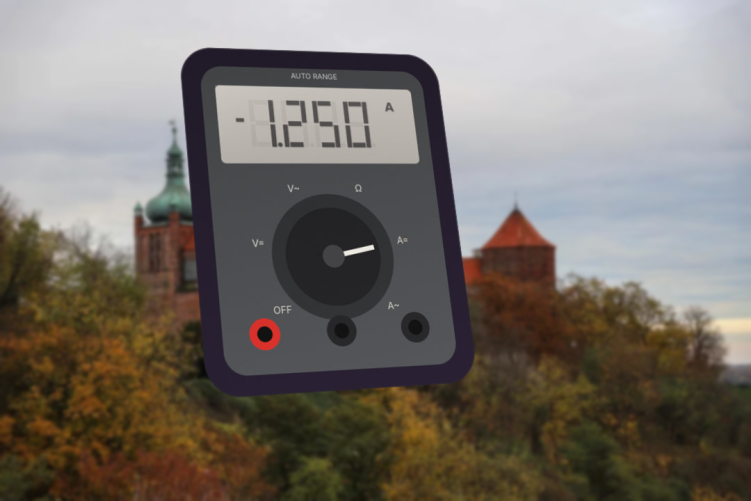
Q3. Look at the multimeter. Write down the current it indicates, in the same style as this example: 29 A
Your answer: -1.250 A
